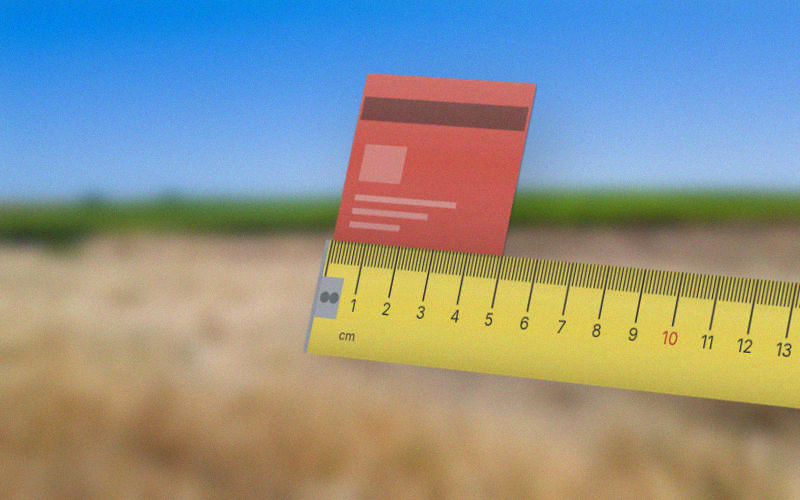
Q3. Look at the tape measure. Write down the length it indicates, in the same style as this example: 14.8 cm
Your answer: 5 cm
